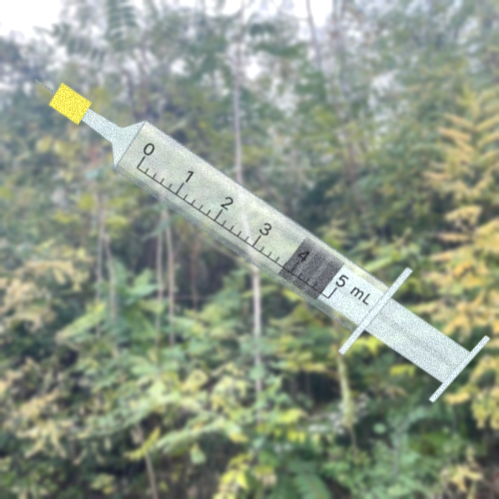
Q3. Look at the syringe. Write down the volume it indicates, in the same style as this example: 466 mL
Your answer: 3.8 mL
